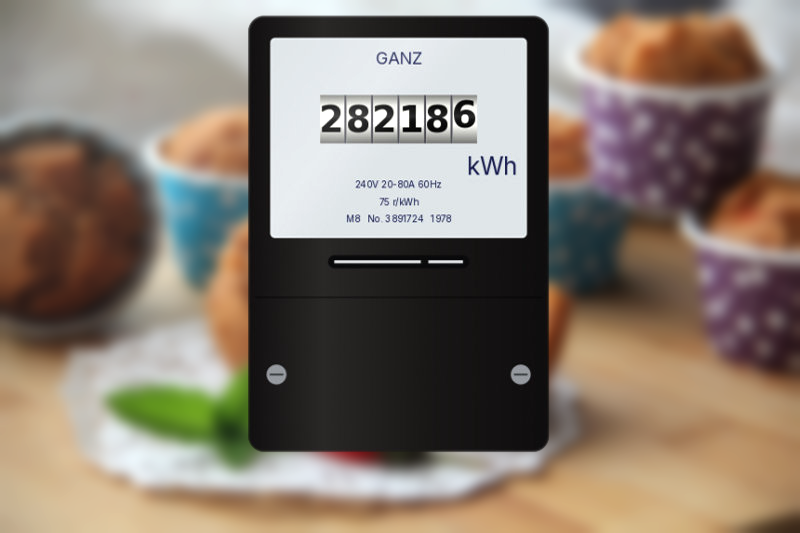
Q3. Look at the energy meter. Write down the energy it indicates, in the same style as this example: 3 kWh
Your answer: 282186 kWh
